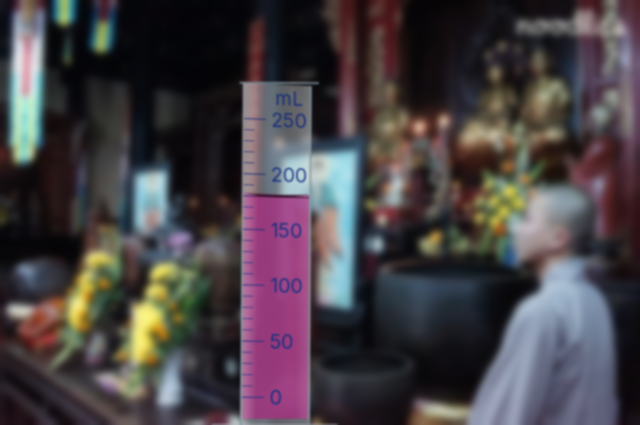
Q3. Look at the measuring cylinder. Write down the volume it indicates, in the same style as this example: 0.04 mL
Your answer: 180 mL
